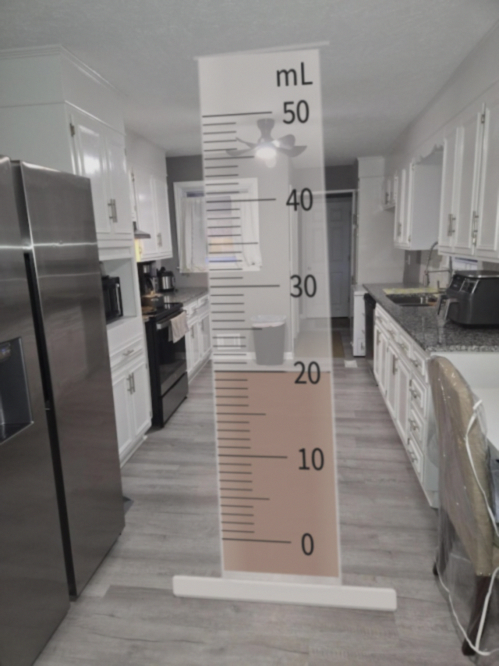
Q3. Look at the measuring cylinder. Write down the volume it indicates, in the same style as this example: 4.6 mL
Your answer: 20 mL
